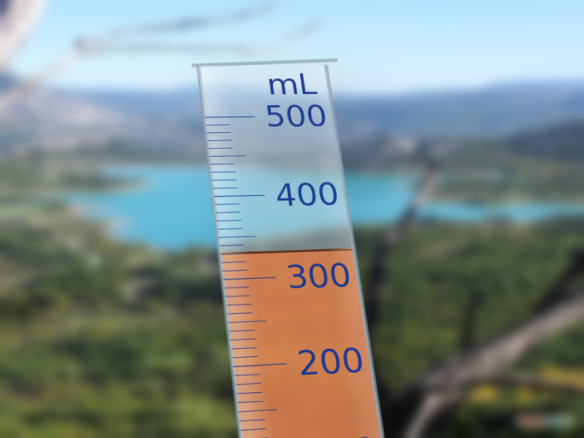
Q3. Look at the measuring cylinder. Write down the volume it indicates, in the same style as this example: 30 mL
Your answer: 330 mL
